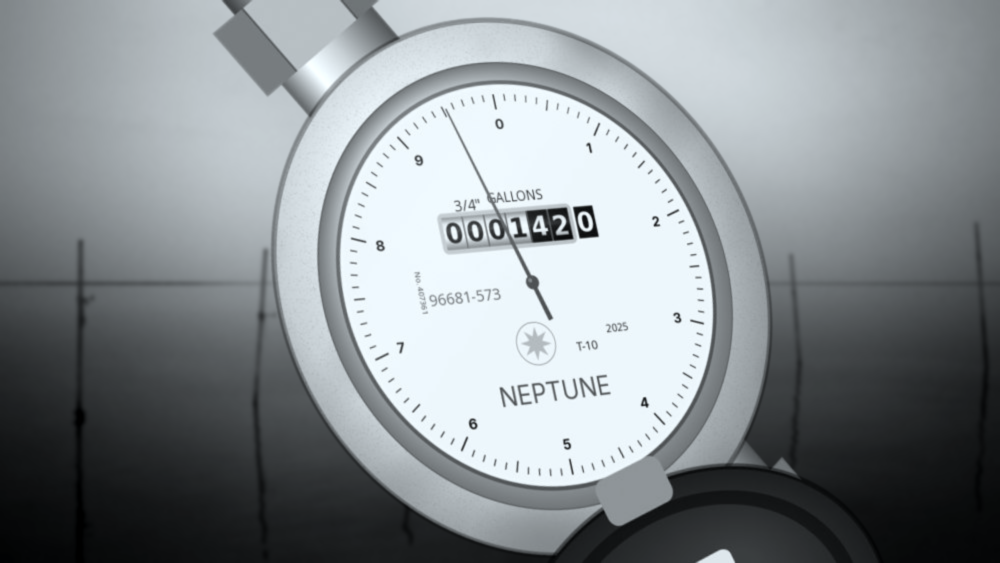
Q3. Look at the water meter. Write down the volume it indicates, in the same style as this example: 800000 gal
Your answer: 1419.5 gal
